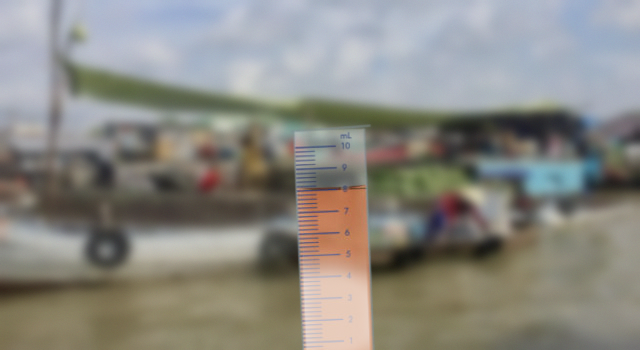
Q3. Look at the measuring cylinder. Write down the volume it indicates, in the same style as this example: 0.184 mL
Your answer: 8 mL
